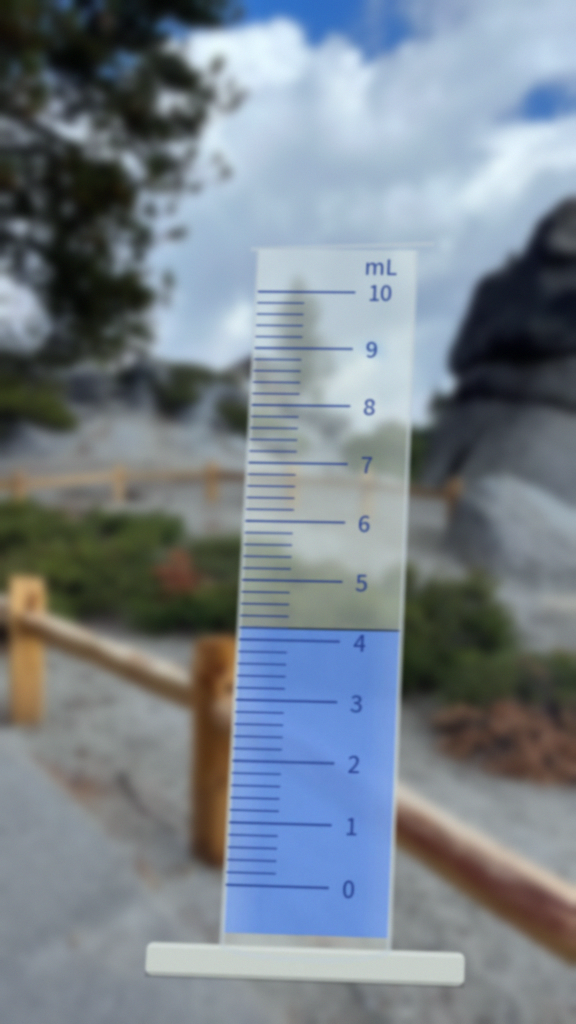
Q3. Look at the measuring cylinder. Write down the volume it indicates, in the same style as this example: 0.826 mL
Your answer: 4.2 mL
